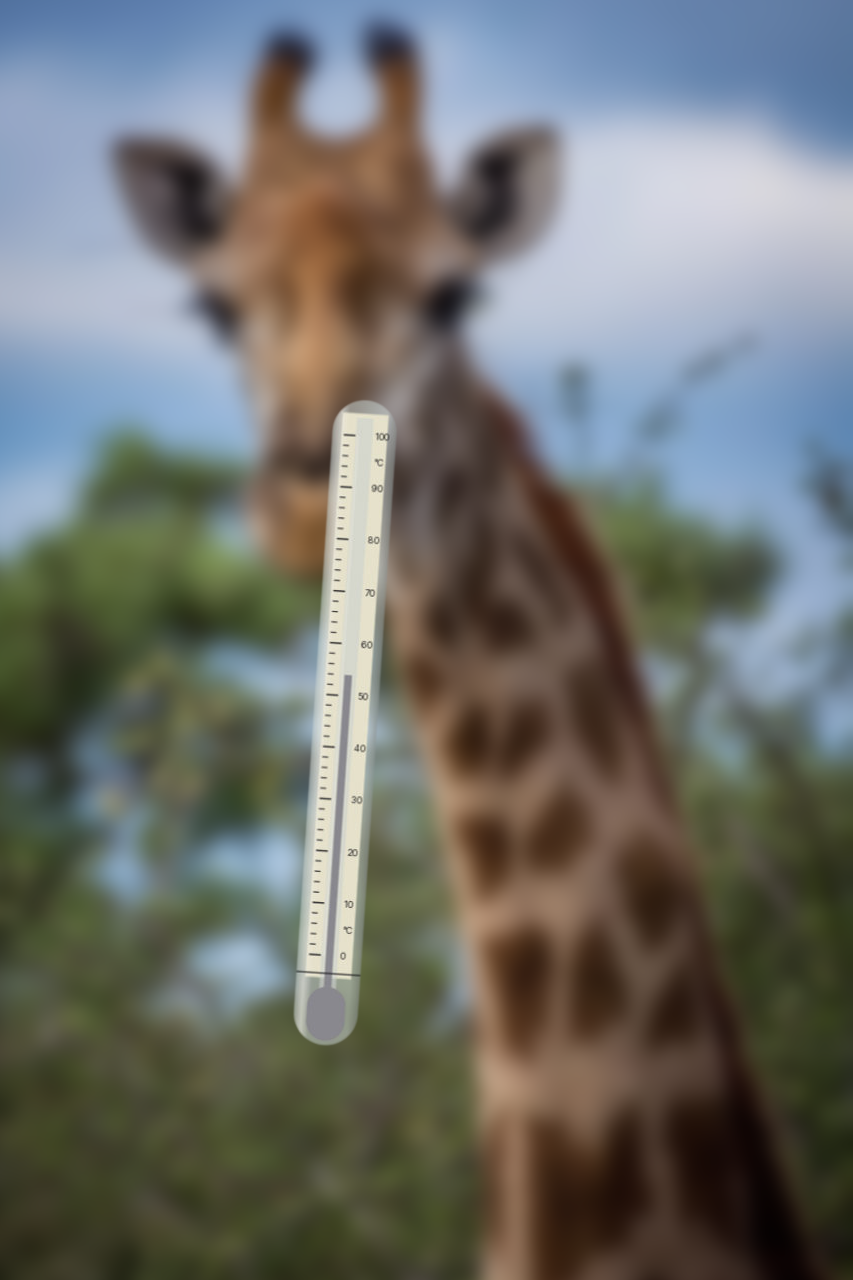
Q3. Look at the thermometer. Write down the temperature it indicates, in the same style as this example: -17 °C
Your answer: 54 °C
